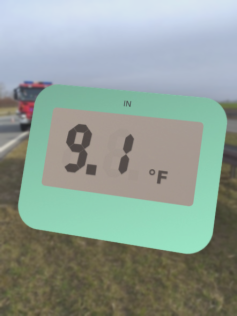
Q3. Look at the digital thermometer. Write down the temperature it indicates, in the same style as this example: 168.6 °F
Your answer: 9.1 °F
